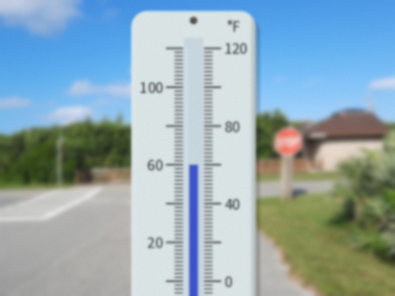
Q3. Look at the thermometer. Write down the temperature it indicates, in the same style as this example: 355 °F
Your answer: 60 °F
